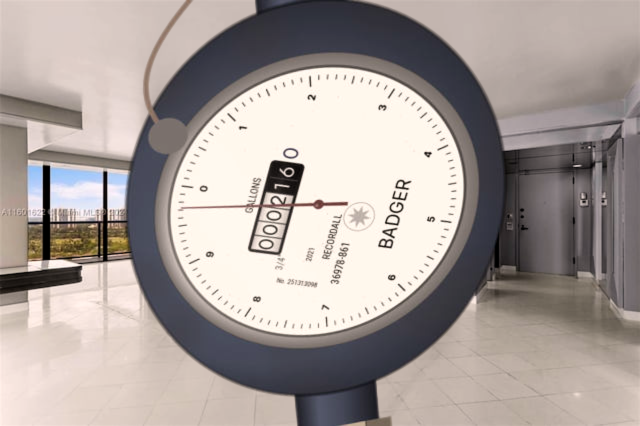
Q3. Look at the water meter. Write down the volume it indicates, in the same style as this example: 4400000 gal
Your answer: 2159.7 gal
